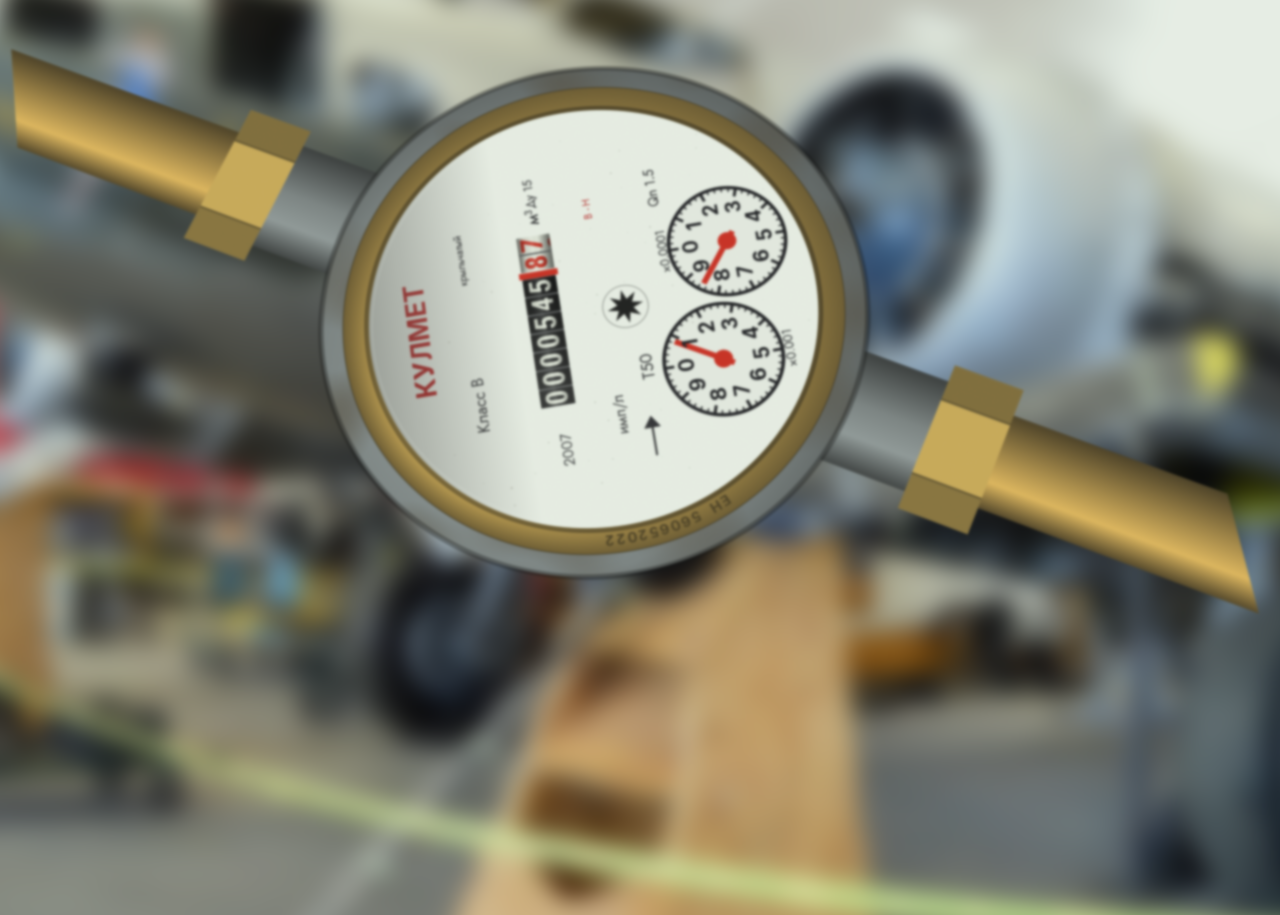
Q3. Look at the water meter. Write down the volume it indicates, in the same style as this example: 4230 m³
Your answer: 545.8708 m³
